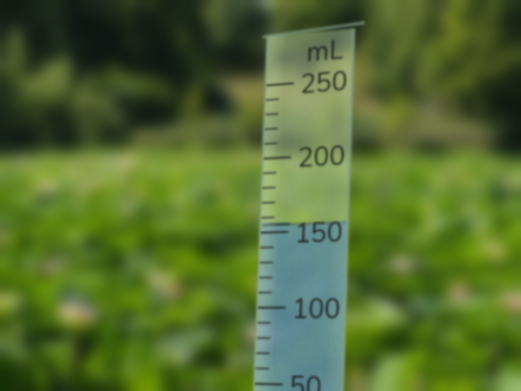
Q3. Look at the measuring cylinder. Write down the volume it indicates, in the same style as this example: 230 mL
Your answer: 155 mL
